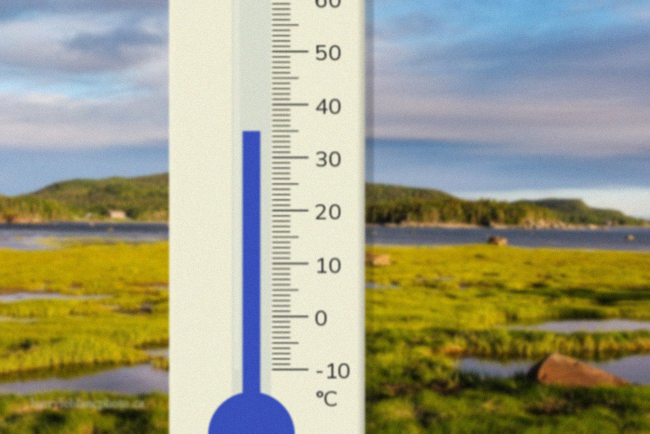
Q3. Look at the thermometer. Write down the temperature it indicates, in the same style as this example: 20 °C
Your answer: 35 °C
